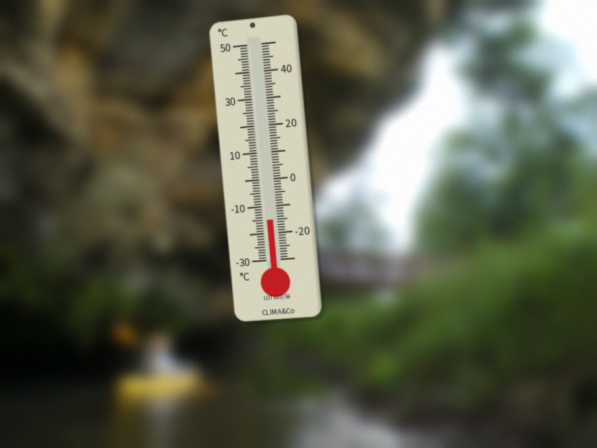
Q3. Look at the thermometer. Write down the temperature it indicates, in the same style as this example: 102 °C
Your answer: -15 °C
